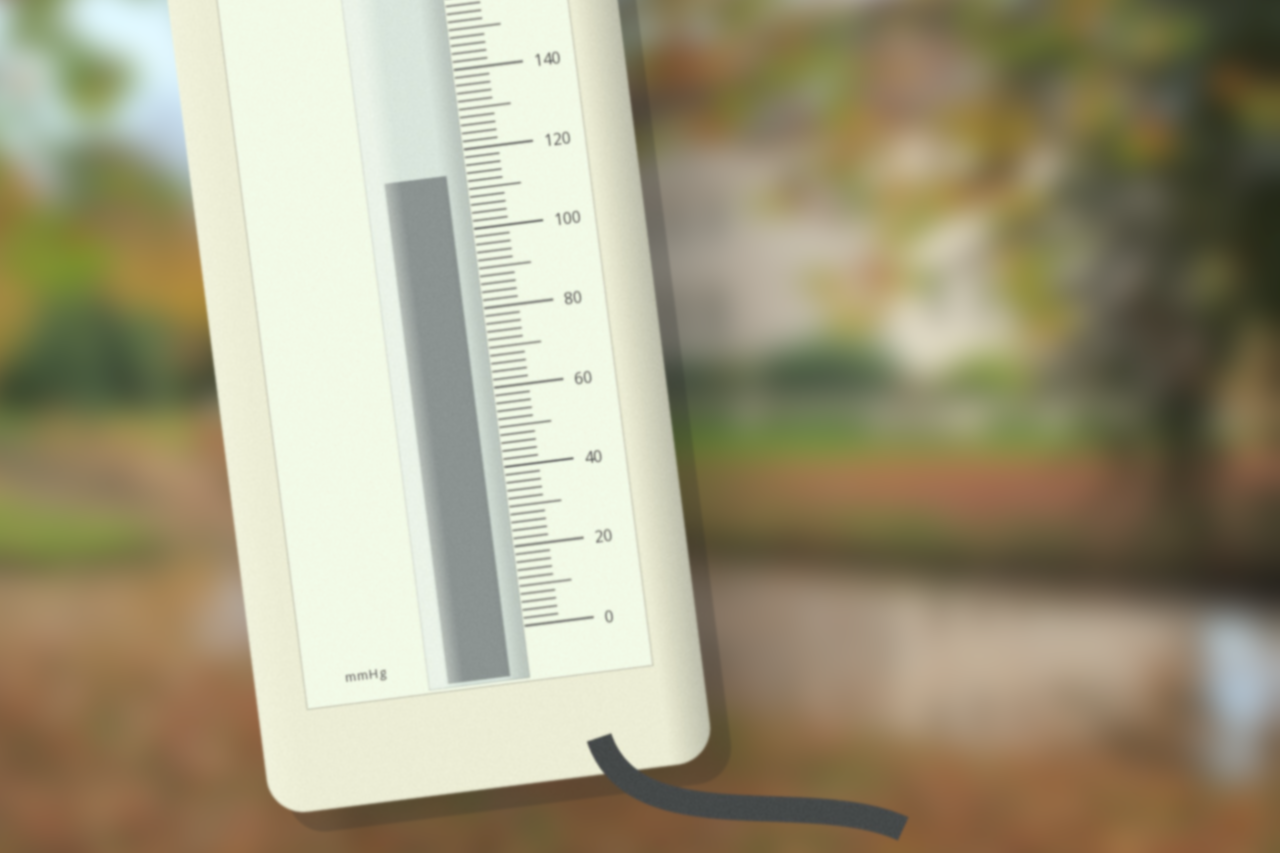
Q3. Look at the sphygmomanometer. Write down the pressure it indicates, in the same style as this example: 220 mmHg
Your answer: 114 mmHg
